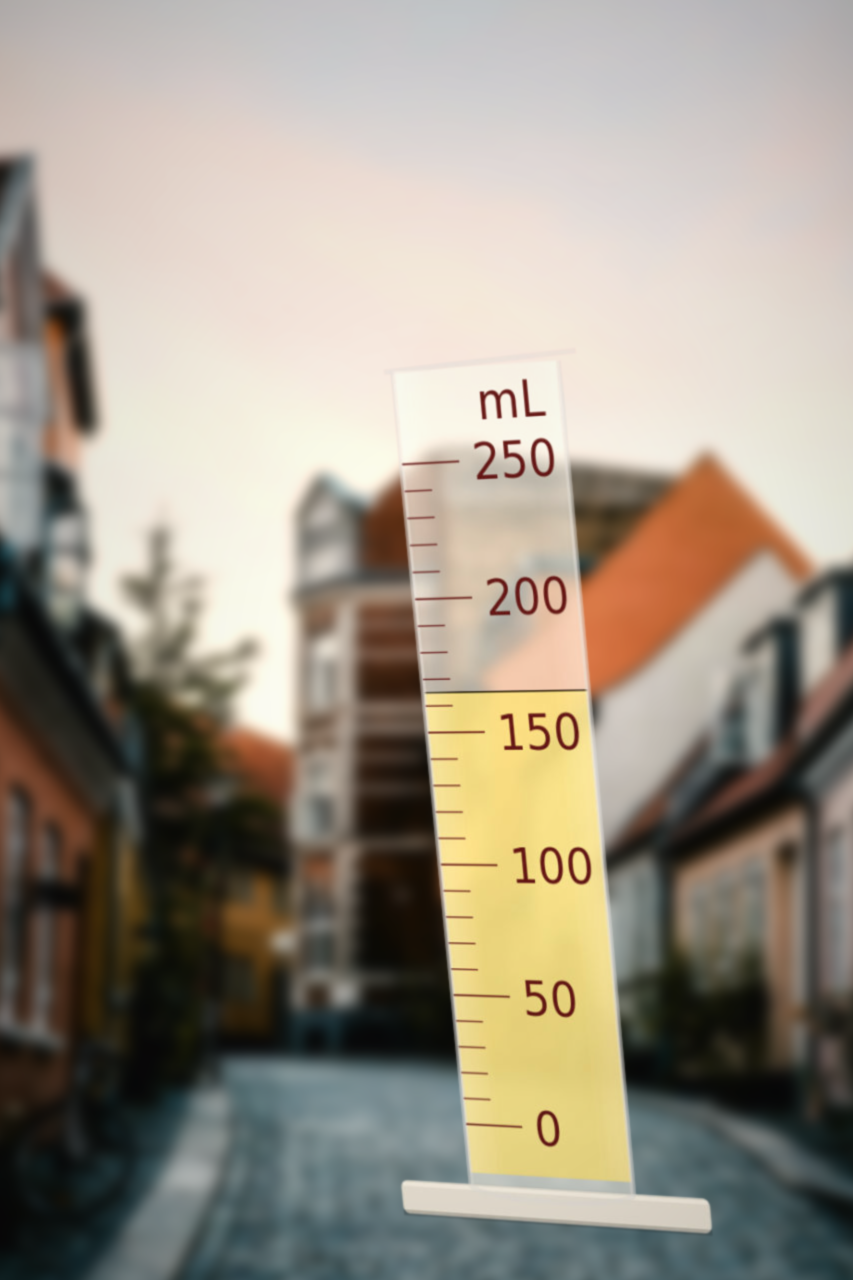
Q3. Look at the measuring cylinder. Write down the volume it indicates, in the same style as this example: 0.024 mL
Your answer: 165 mL
